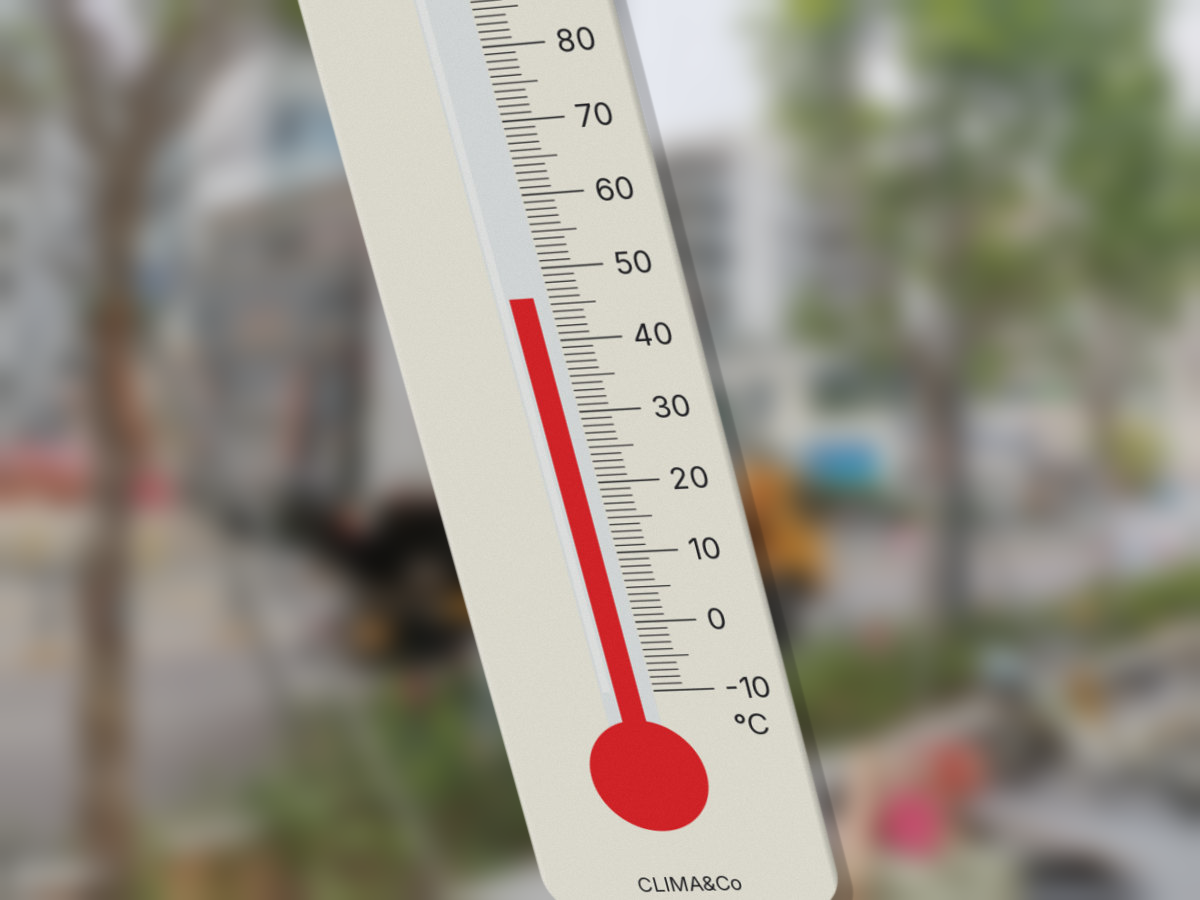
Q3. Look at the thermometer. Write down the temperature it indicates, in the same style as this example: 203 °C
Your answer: 46 °C
